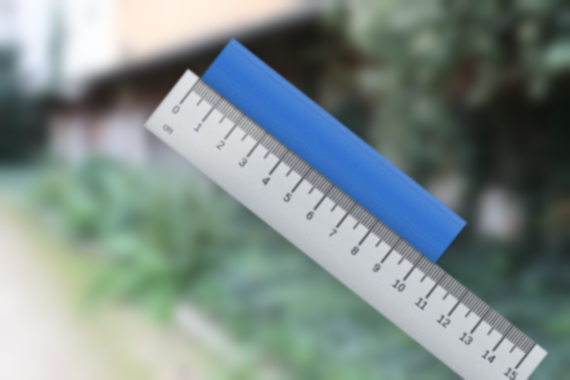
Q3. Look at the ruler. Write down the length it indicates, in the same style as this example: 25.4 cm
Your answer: 10.5 cm
